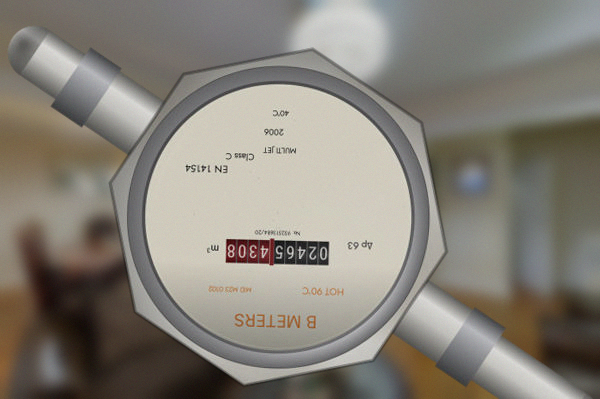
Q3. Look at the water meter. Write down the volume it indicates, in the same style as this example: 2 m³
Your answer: 2465.4308 m³
